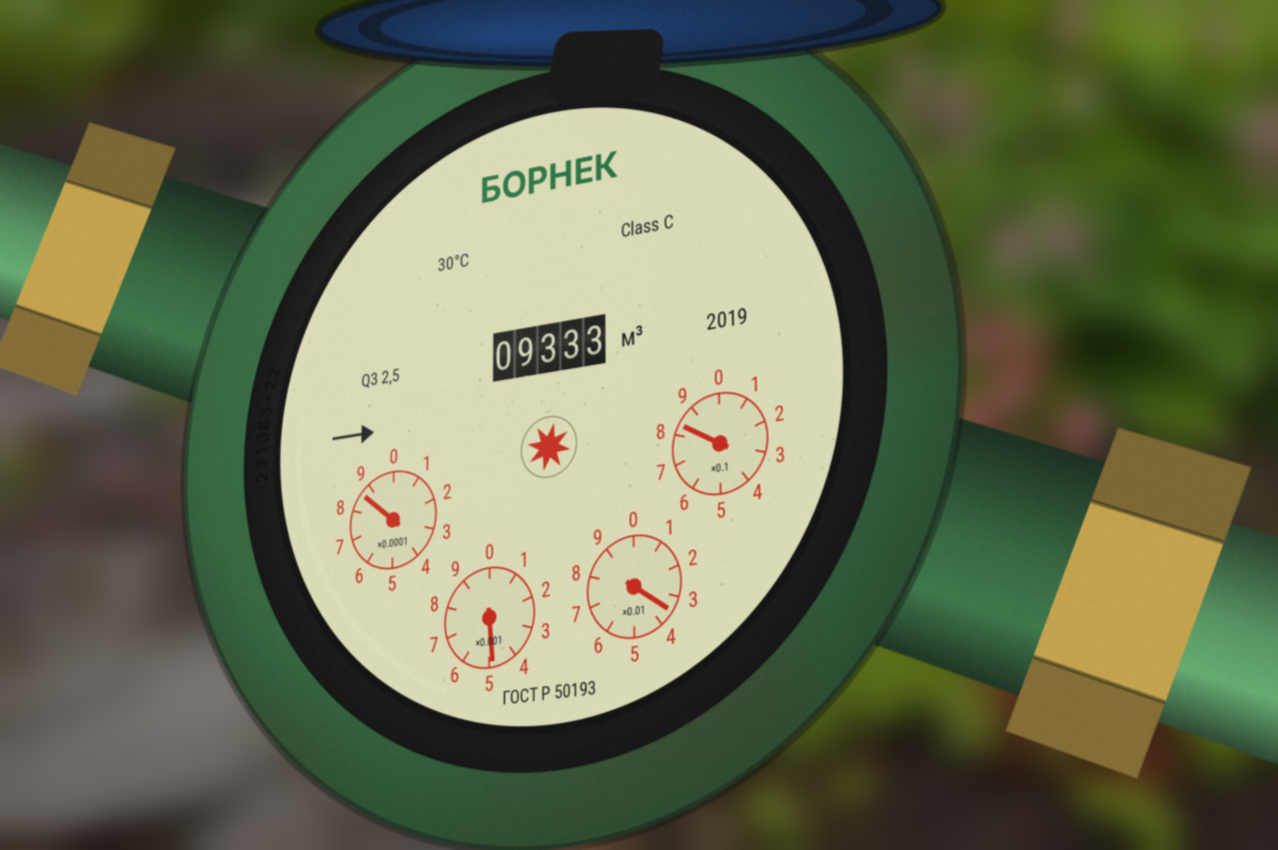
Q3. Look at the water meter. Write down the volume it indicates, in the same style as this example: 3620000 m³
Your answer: 9333.8348 m³
